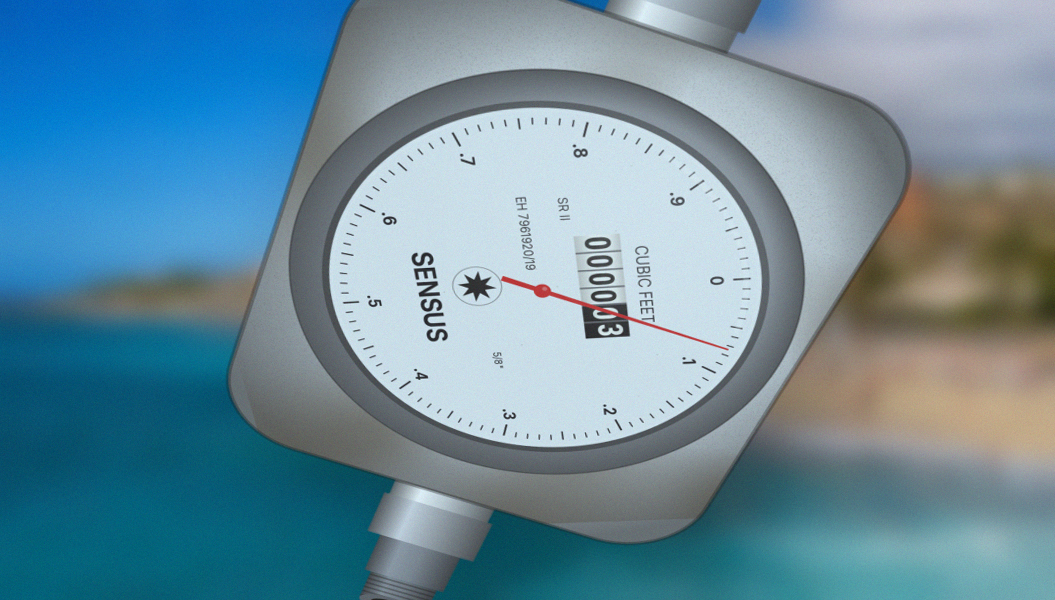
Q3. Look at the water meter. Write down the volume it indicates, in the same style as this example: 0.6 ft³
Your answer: 3.07 ft³
